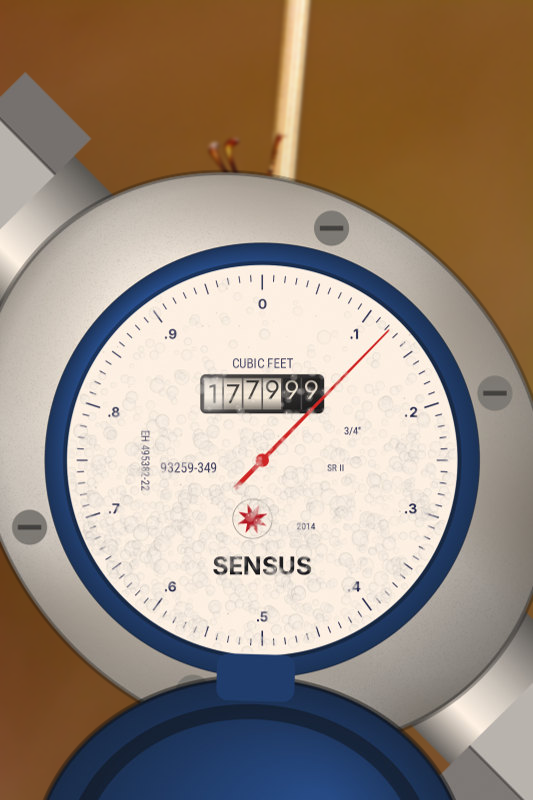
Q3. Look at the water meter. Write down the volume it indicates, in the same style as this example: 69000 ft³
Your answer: 177999.12 ft³
